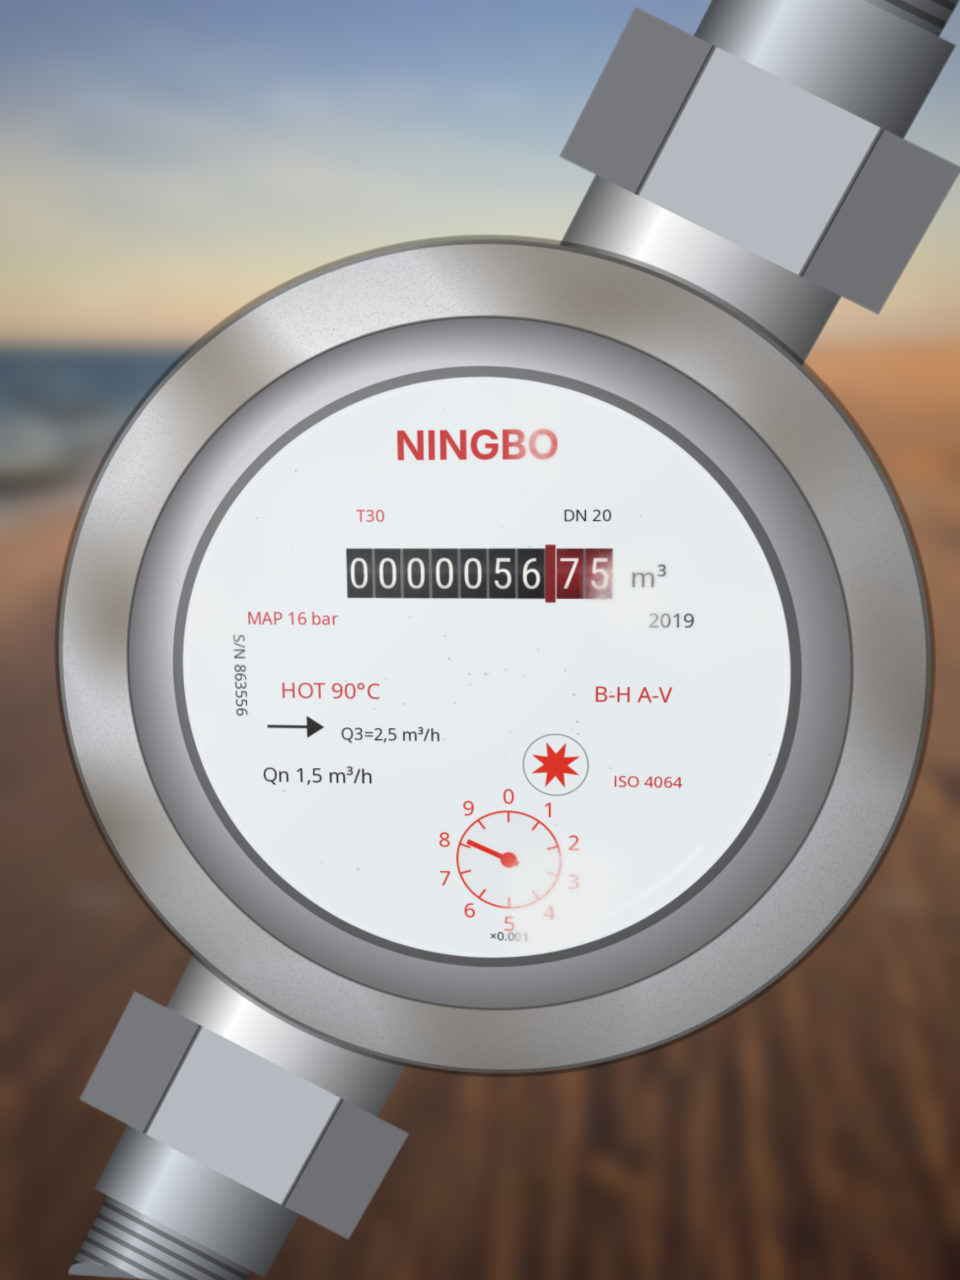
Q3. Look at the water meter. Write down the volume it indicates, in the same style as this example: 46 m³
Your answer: 56.758 m³
